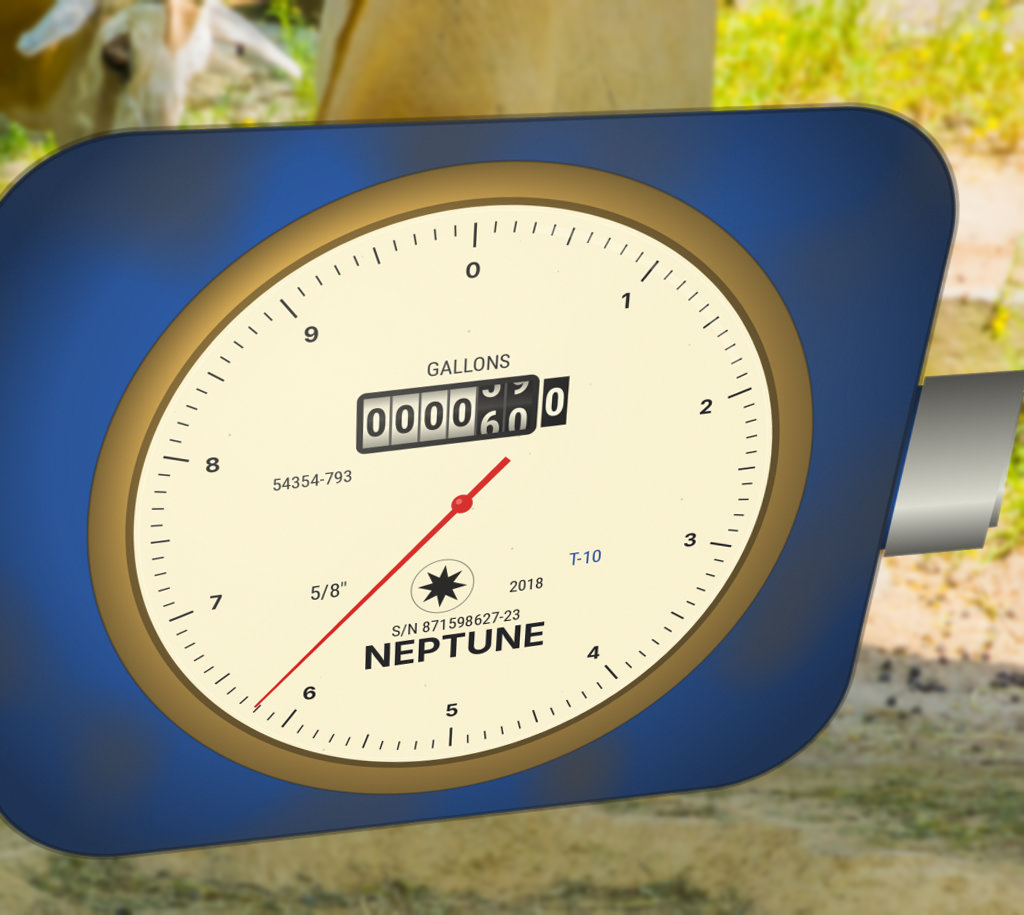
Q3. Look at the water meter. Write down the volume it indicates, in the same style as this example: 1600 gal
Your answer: 596.2 gal
